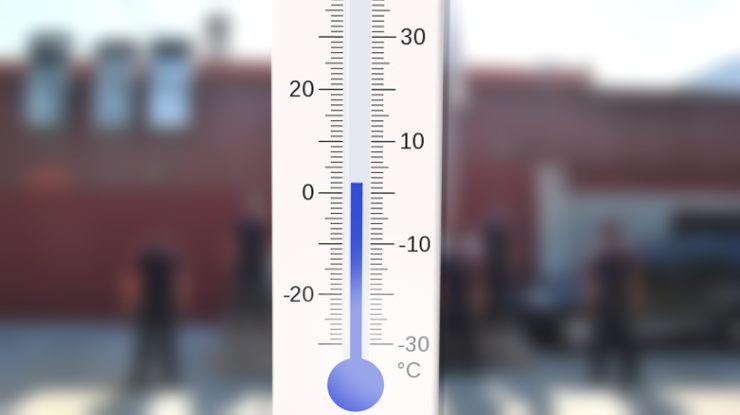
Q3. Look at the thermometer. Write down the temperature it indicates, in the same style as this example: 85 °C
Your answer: 2 °C
